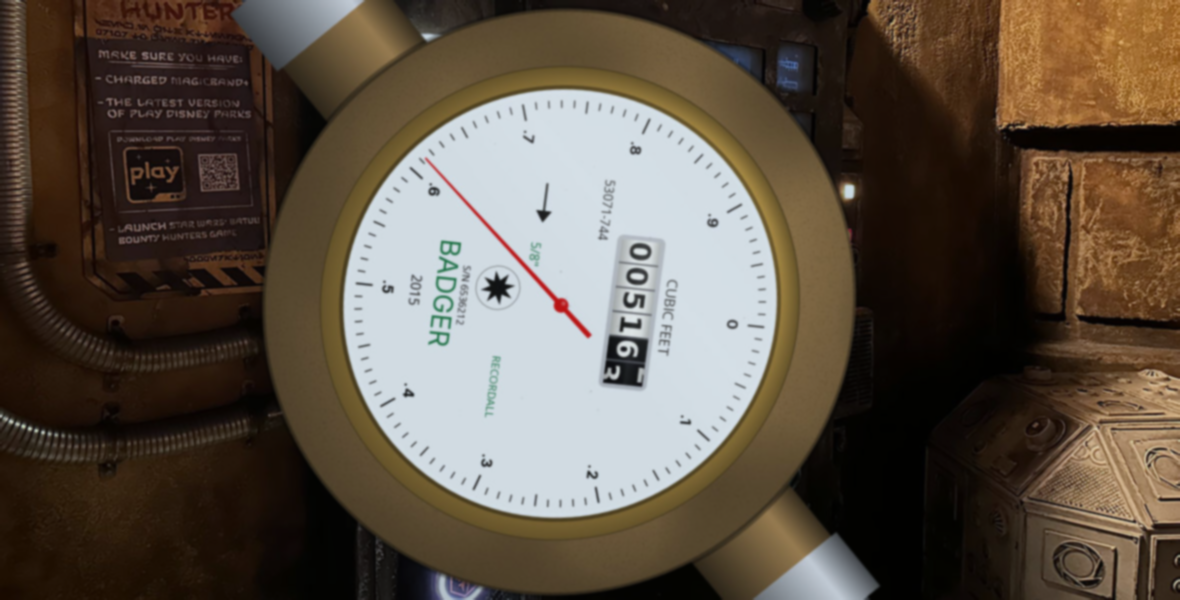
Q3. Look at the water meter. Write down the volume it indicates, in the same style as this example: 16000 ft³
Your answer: 5162.61 ft³
